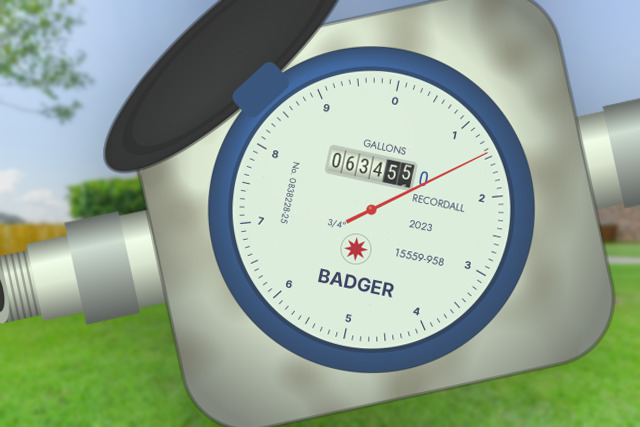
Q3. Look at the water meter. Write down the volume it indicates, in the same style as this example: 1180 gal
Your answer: 634551.4 gal
